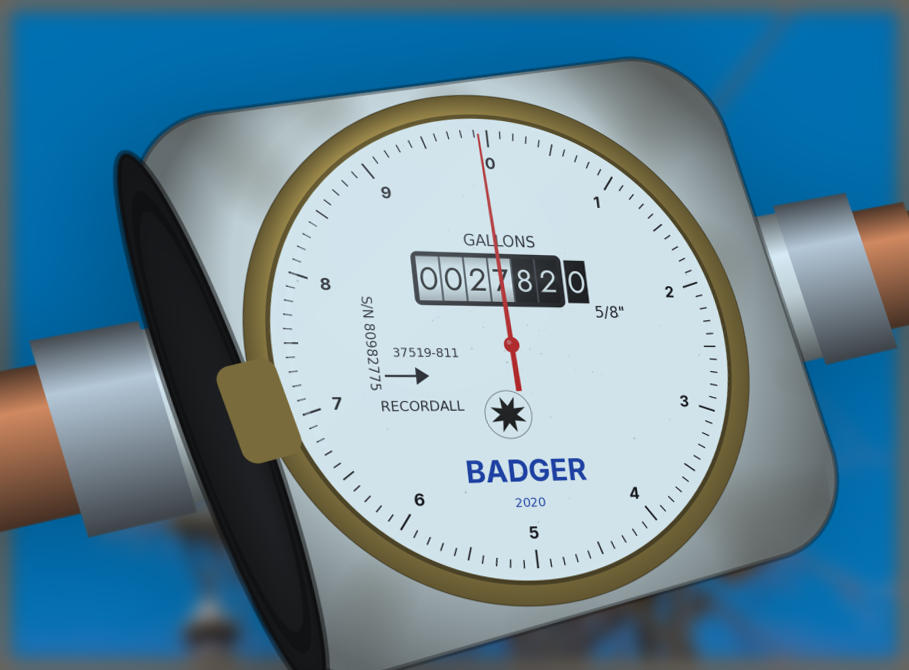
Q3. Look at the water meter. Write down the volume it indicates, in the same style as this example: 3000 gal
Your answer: 27819.9 gal
